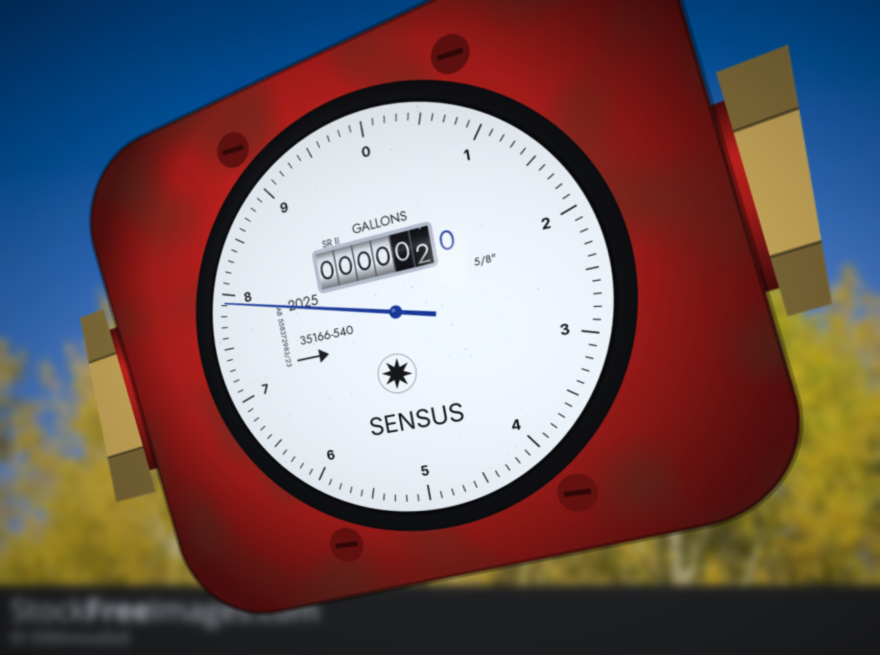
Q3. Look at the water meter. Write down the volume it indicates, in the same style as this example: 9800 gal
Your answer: 17.9 gal
